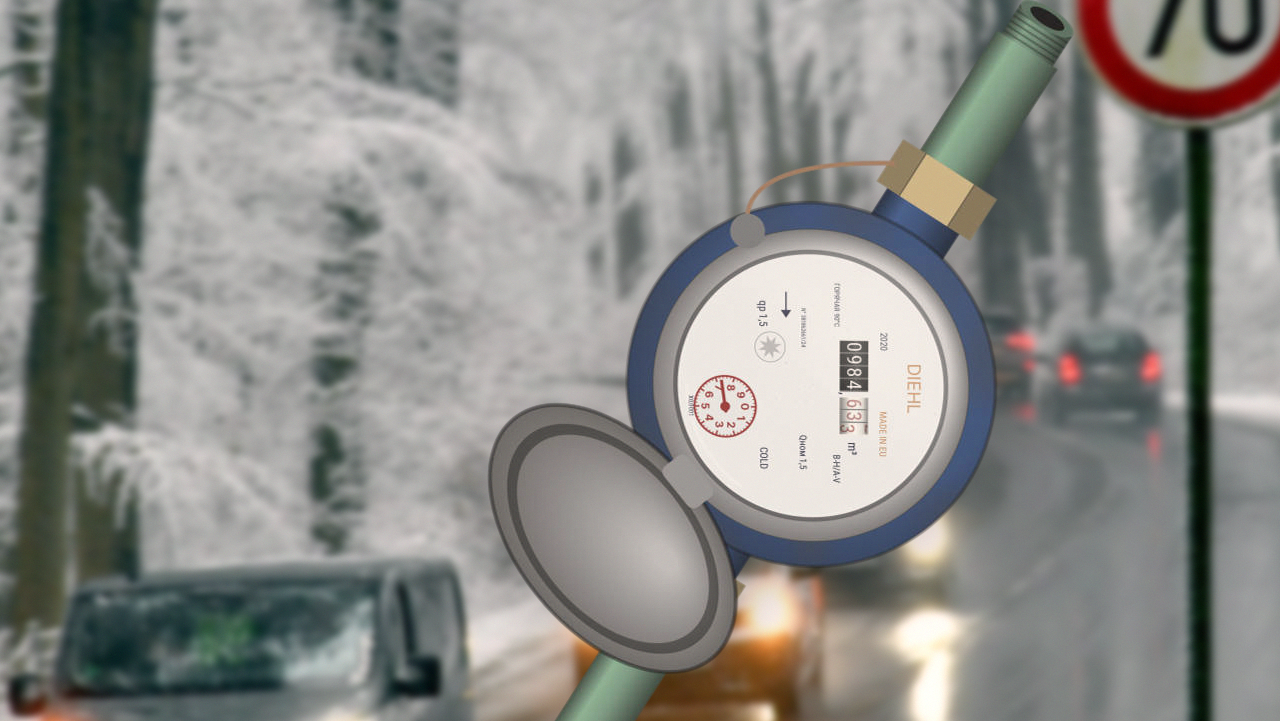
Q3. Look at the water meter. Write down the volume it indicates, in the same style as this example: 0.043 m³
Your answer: 984.6327 m³
